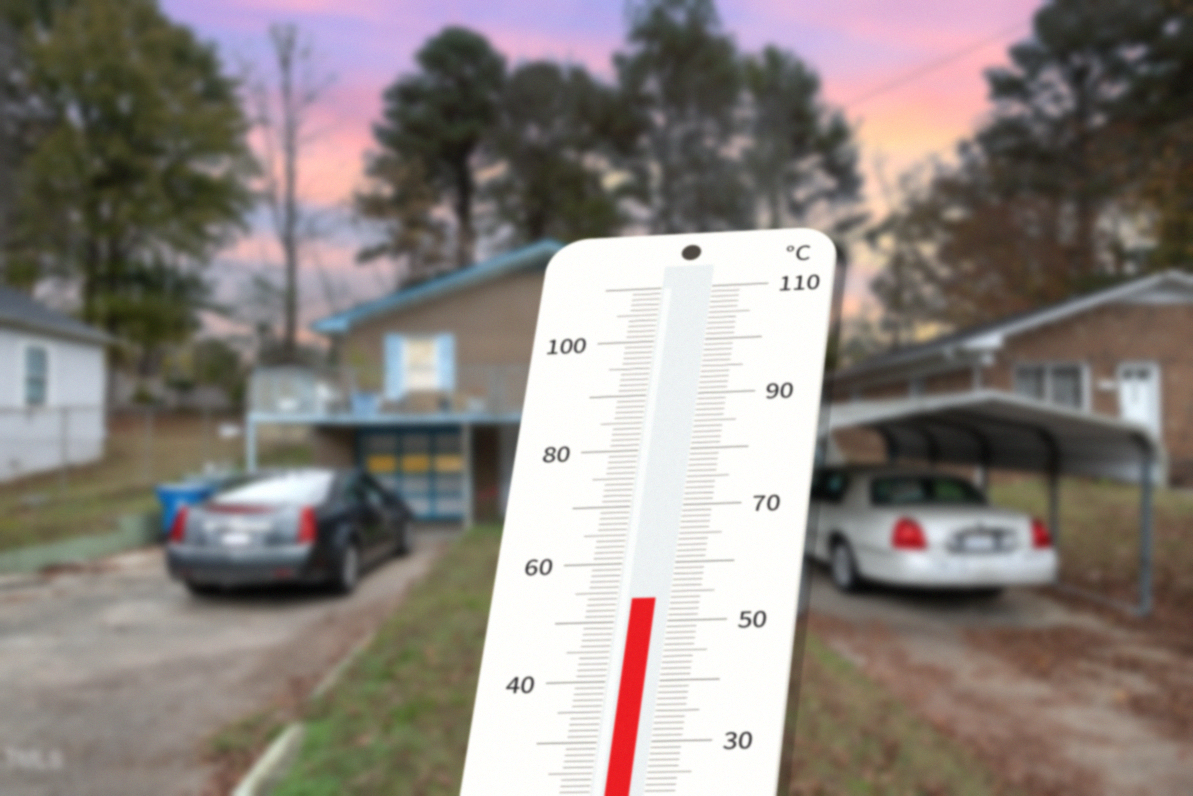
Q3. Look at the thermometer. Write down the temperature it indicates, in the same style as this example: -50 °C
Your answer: 54 °C
